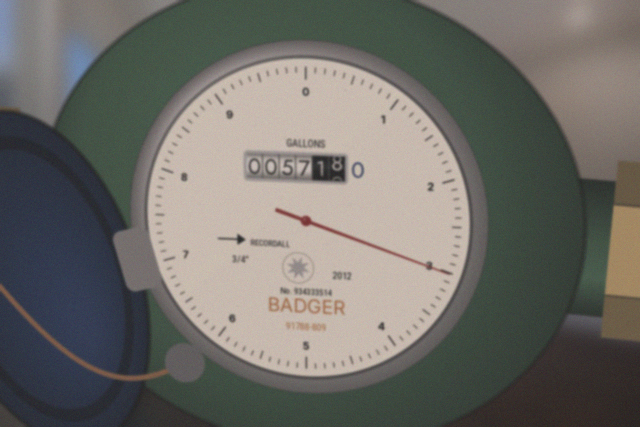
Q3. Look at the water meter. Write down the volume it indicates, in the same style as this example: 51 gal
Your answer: 57183.0 gal
